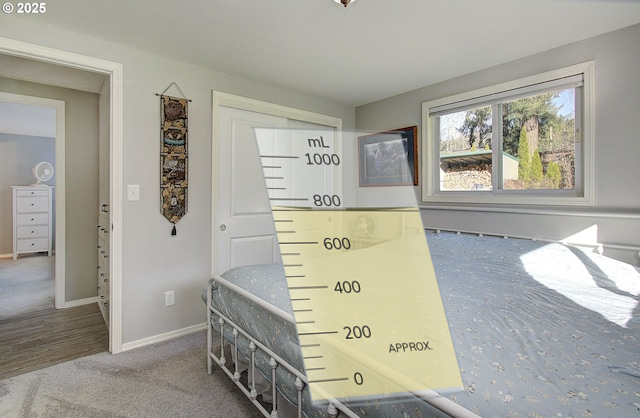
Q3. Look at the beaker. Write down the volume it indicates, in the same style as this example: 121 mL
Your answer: 750 mL
